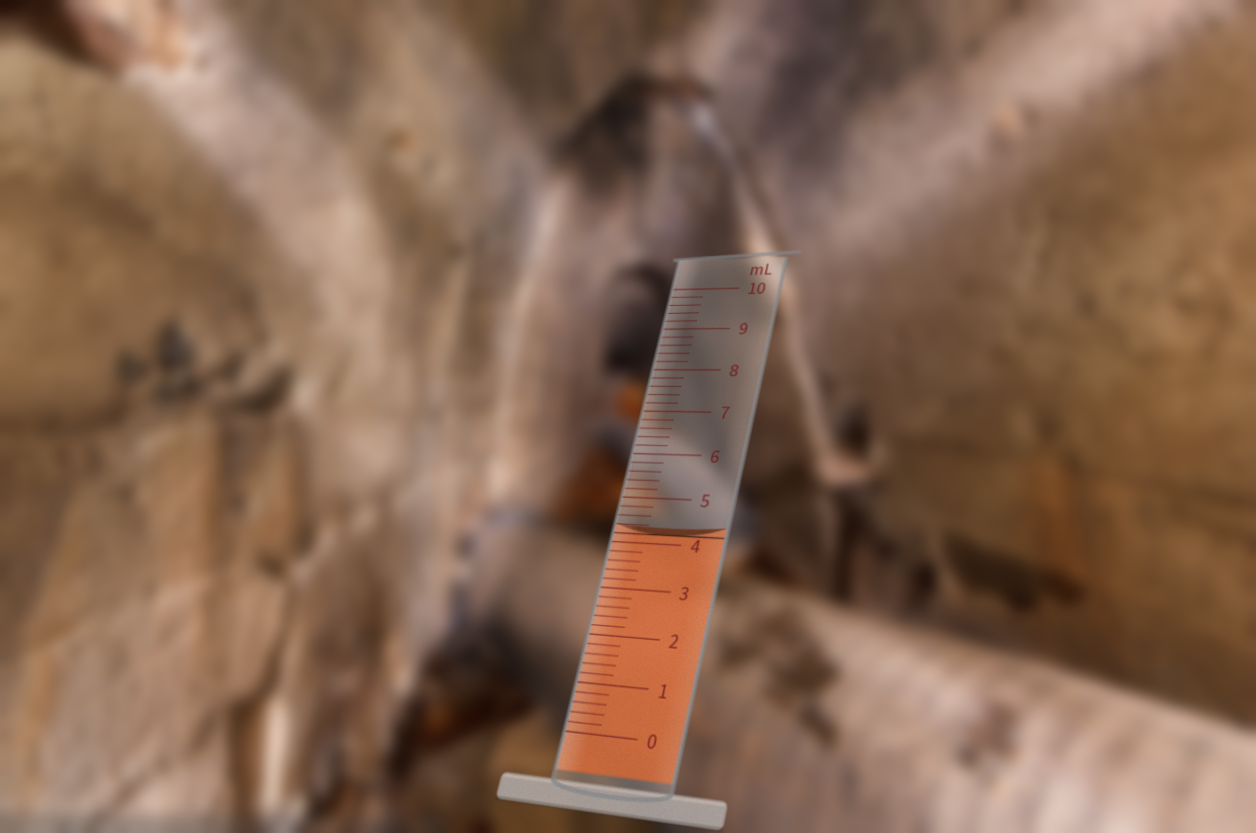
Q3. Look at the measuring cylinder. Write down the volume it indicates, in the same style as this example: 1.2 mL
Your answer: 4.2 mL
